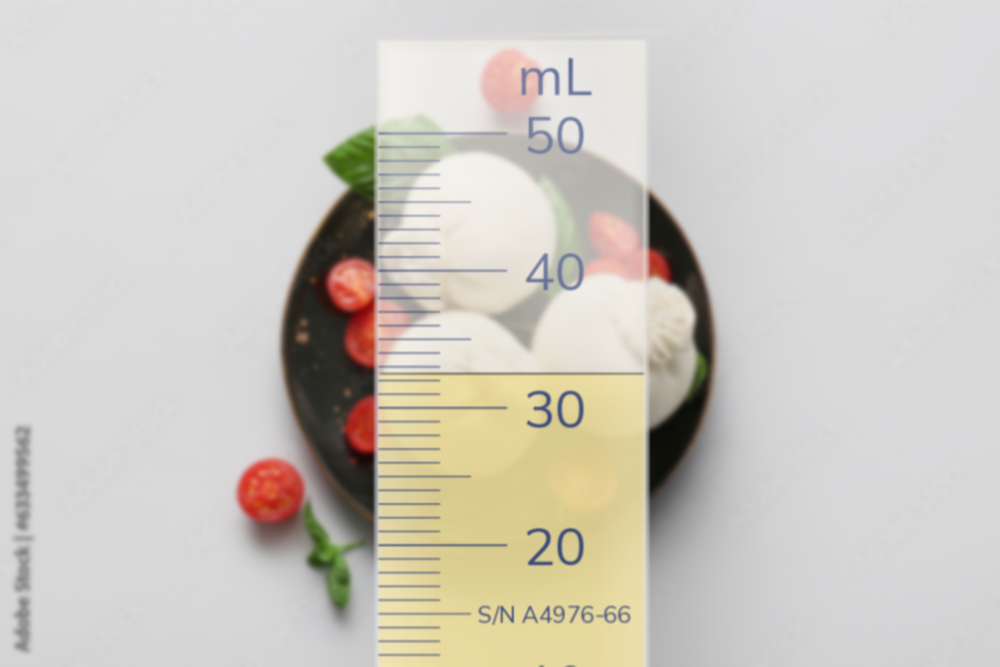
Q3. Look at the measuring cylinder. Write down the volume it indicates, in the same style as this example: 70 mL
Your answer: 32.5 mL
